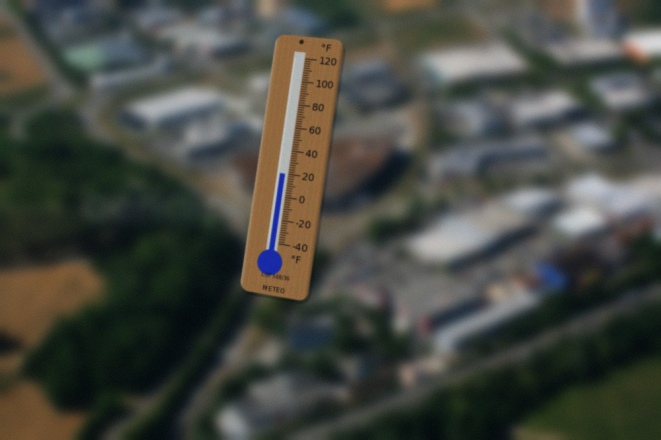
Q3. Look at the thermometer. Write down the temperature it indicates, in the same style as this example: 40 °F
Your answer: 20 °F
